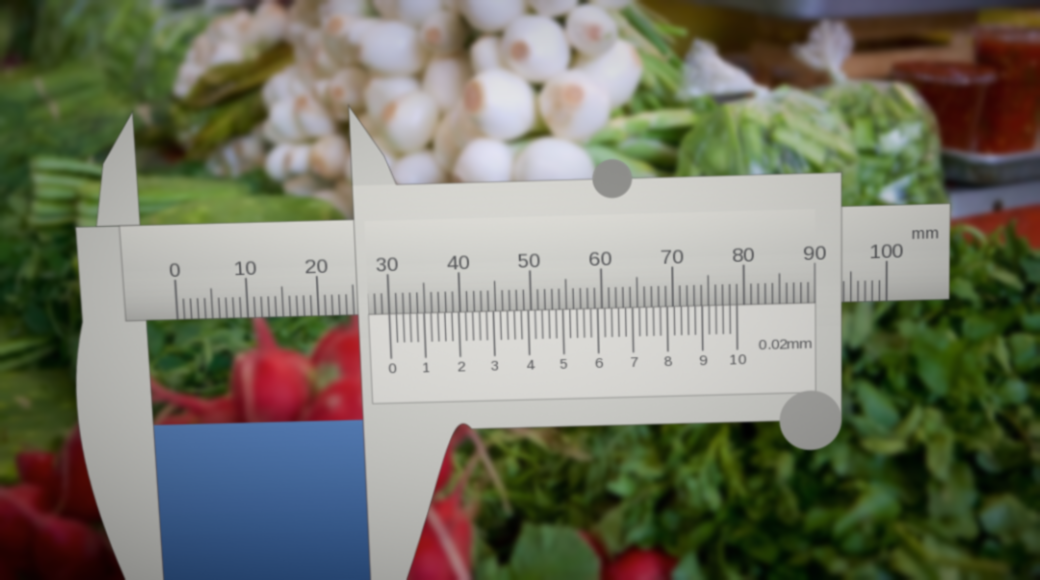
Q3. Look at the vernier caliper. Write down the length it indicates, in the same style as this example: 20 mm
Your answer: 30.0 mm
